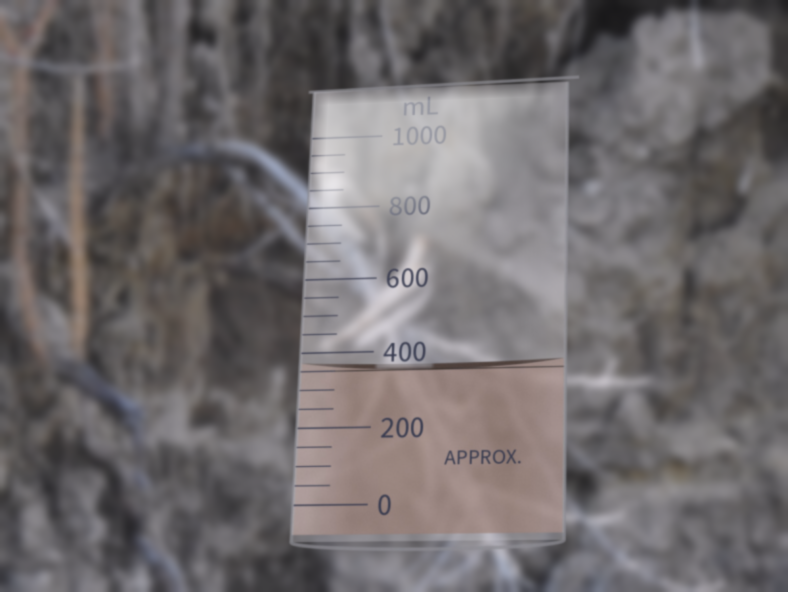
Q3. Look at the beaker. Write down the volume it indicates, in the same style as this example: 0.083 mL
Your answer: 350 mL
